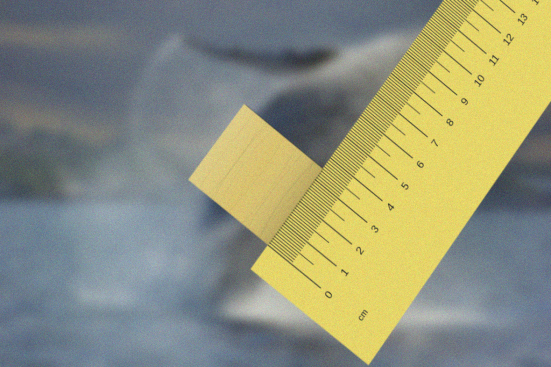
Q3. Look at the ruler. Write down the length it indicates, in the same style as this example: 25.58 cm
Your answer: 3.5 cm
